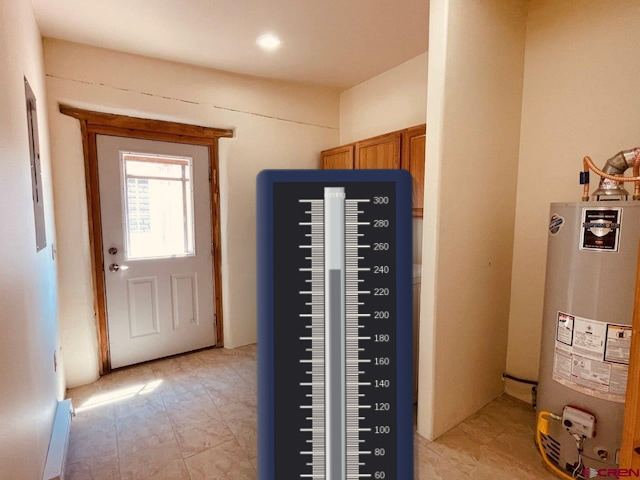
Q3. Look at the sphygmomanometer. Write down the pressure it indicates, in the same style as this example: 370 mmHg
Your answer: 240 mmHg
